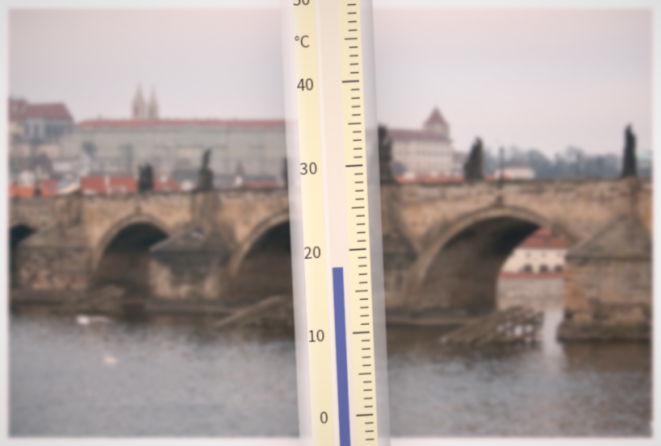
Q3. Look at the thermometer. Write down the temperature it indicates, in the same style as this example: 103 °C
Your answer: 18 °C
